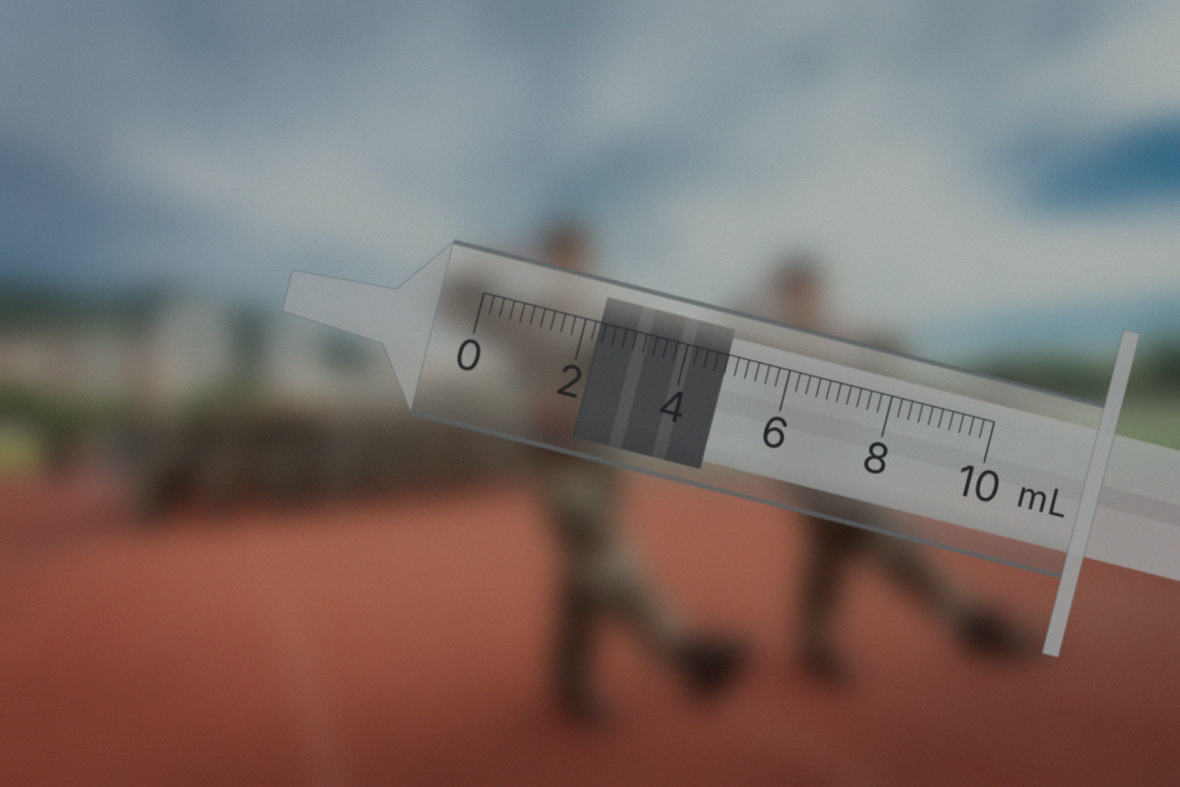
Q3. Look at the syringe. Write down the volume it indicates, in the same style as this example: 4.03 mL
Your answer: 2.3 mL
